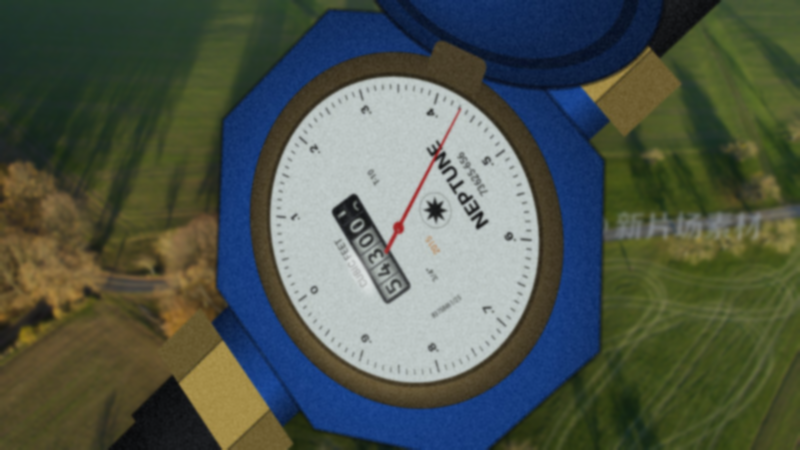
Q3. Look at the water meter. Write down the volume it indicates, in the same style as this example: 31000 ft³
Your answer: 543001.43 ft³
